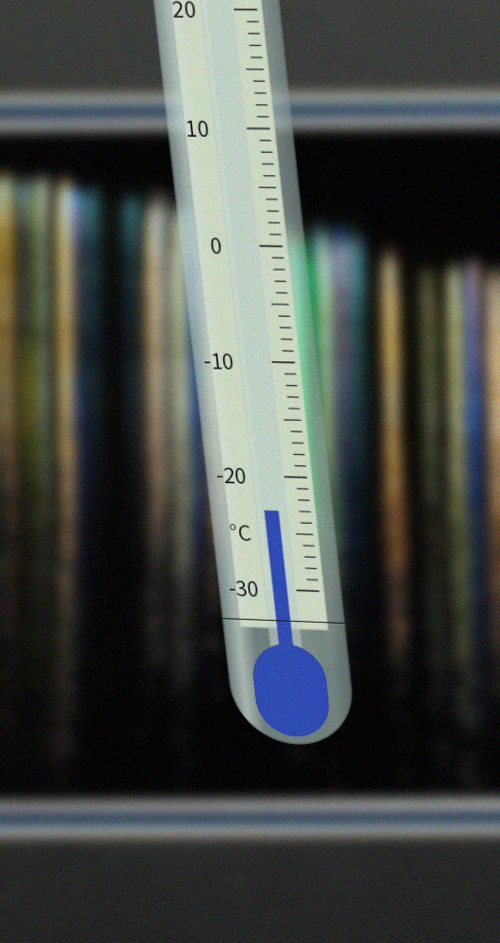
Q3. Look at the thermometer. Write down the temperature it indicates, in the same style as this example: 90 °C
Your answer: -23 °C
